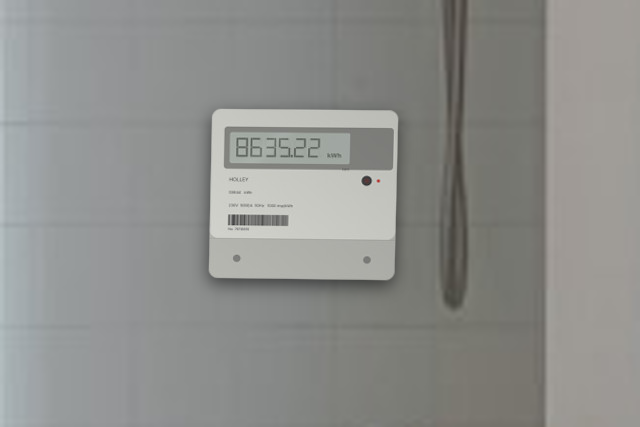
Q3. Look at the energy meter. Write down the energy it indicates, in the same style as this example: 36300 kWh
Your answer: 8635.22 kWh
